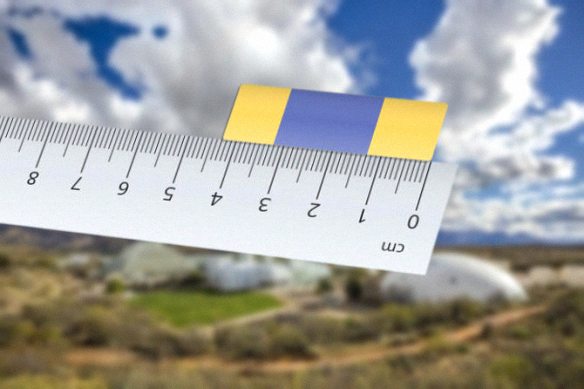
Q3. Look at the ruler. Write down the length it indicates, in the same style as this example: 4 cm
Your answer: 4.3 cm
